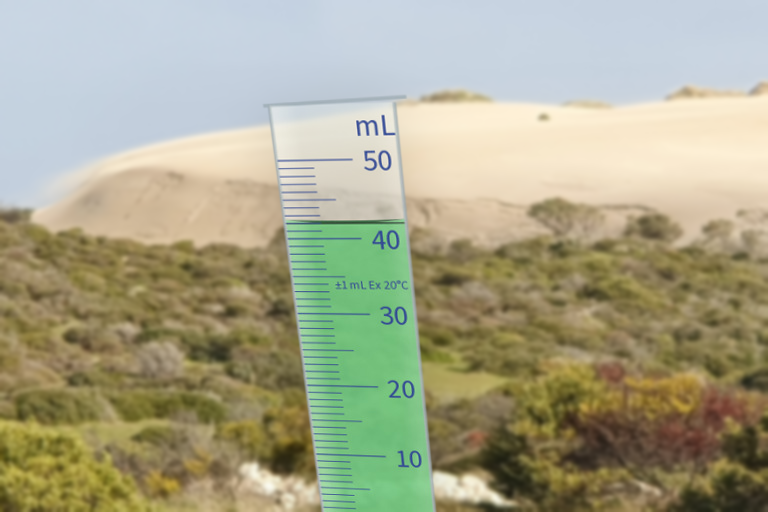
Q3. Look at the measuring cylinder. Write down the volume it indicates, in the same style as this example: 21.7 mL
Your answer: 42 mL
